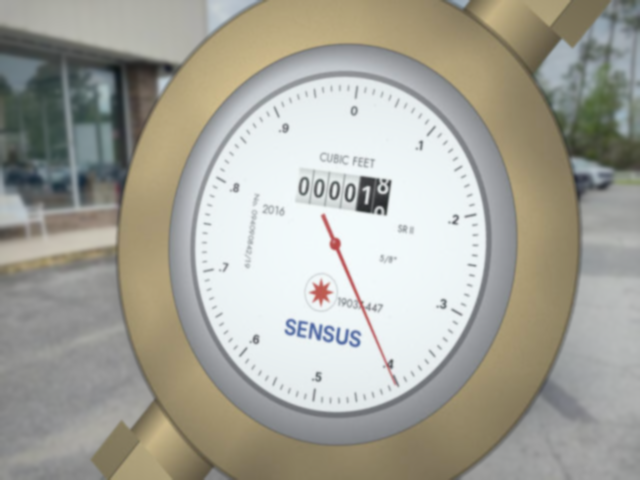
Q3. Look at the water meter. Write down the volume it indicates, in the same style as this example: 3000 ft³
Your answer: 18.40 ft³
